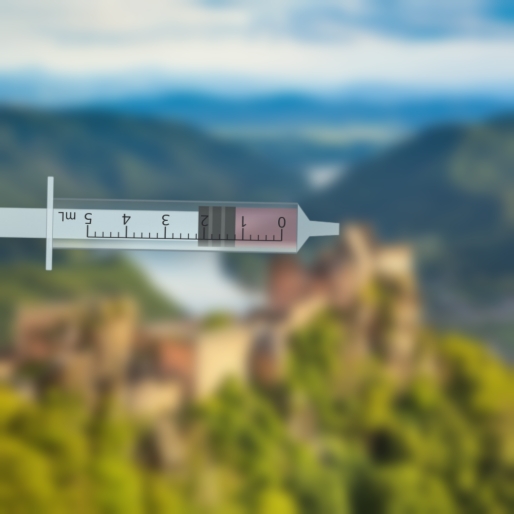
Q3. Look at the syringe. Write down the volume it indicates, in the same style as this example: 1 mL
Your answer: 1.2 mL
